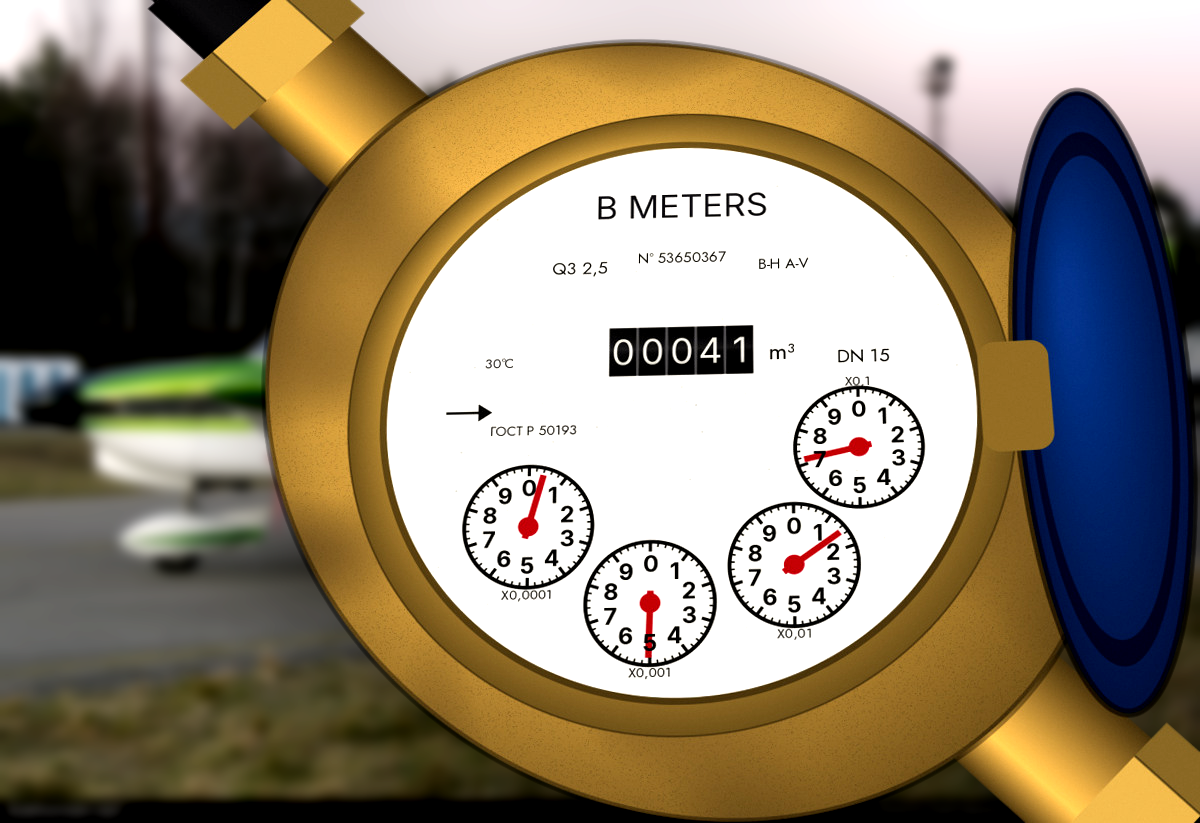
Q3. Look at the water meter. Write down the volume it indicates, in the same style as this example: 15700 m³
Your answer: 41.7150 m³
